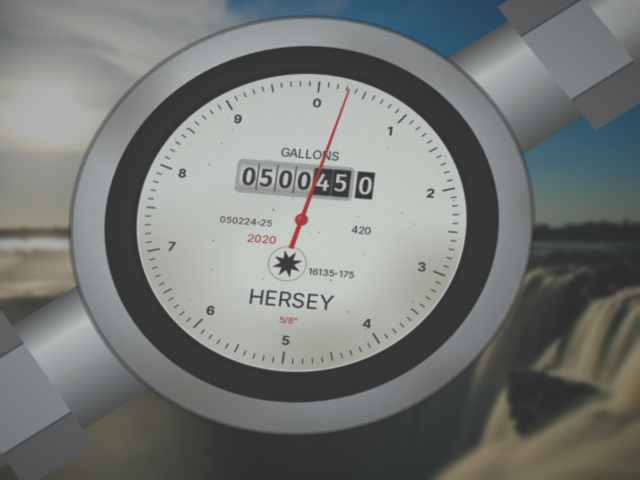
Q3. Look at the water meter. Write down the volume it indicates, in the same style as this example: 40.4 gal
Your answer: 500450.3 gal
